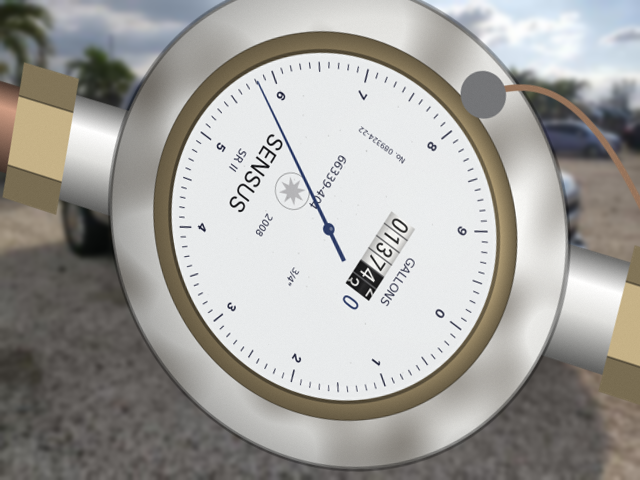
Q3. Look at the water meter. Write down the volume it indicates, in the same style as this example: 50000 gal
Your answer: 137425.8 gal
